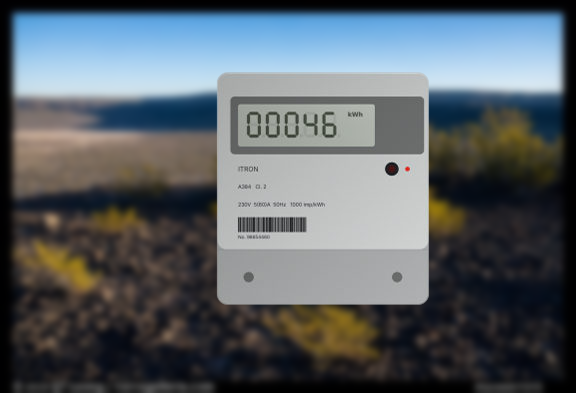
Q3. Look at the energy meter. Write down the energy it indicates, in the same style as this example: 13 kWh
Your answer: 46 kWh
